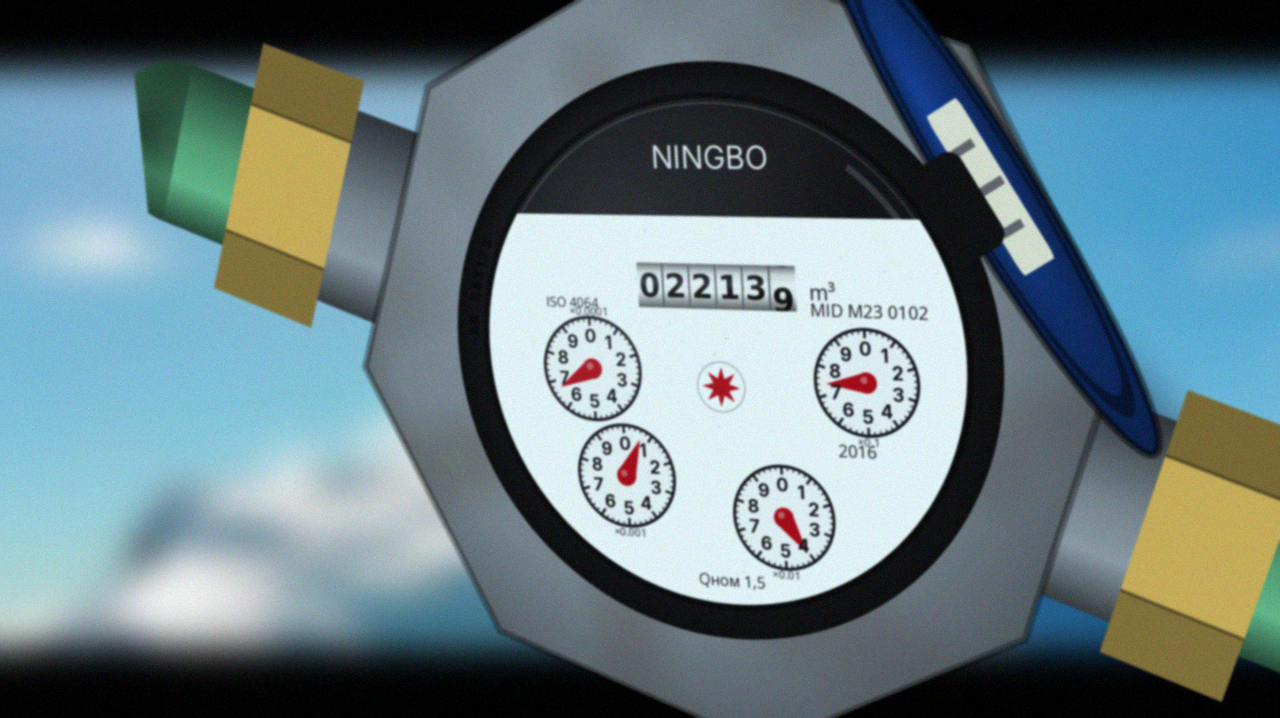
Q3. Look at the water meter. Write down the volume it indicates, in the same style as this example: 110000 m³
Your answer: 22138.7406 m³
